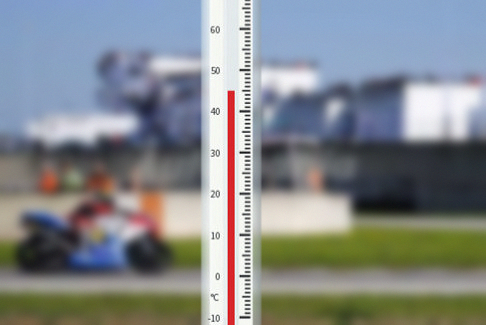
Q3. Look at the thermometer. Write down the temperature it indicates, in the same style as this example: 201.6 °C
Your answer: 45 °C
